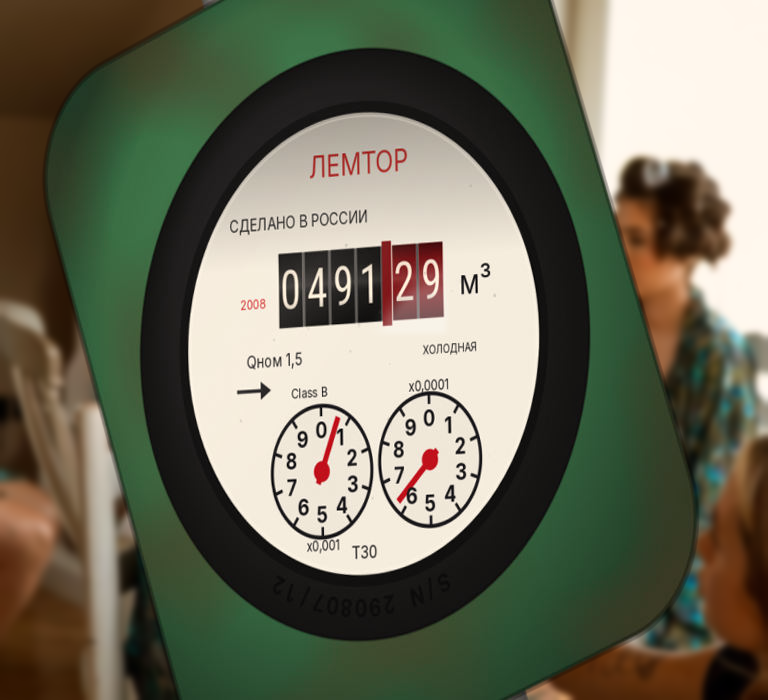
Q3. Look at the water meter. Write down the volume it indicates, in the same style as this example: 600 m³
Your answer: 491.2906 m³
